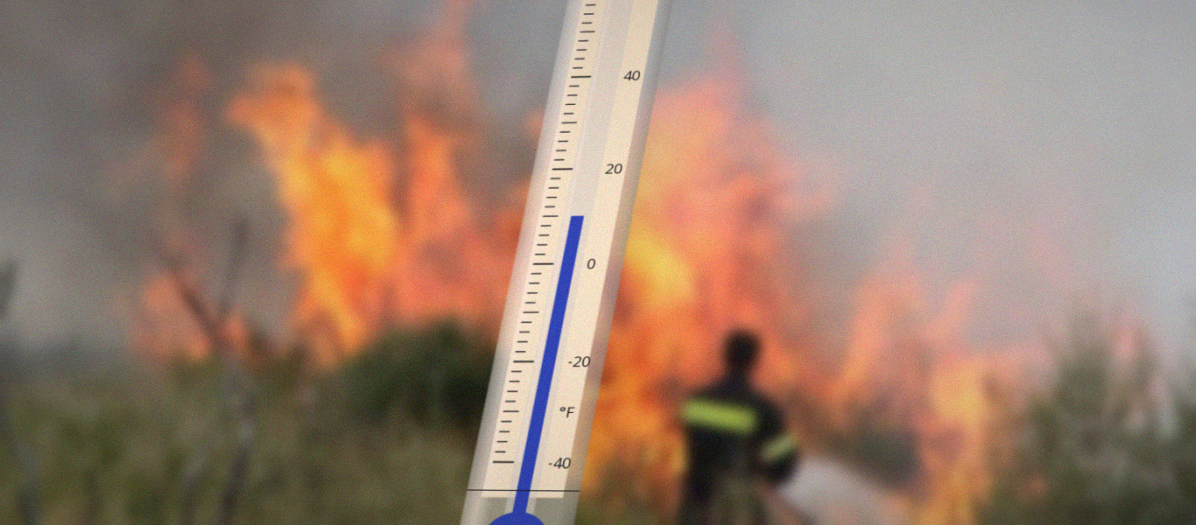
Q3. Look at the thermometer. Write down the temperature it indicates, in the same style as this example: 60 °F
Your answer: 10 °F
